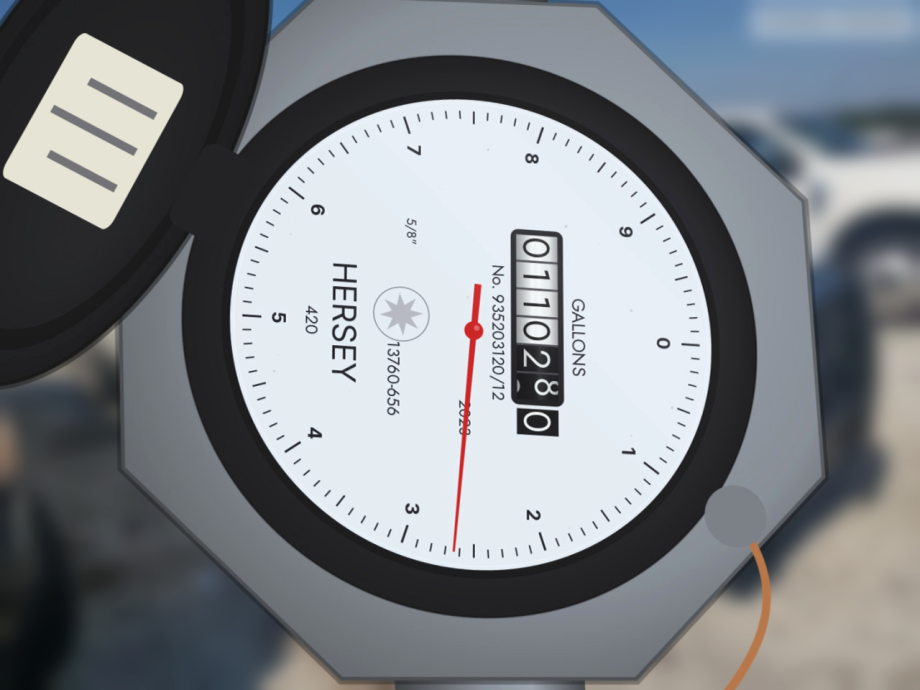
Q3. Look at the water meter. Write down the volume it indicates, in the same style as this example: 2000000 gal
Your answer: 110282.6 gal
